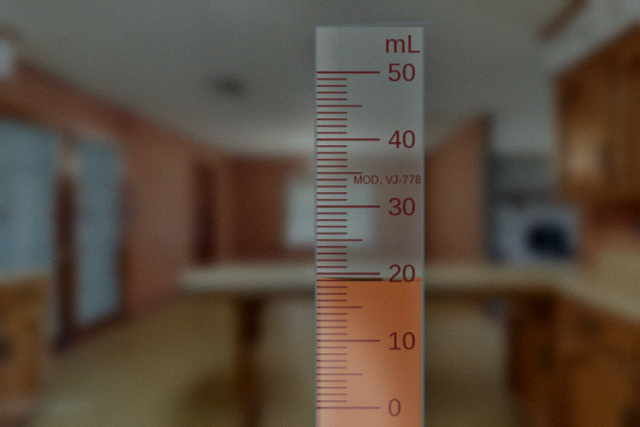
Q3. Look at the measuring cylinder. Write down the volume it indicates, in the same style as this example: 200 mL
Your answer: 19 mL
